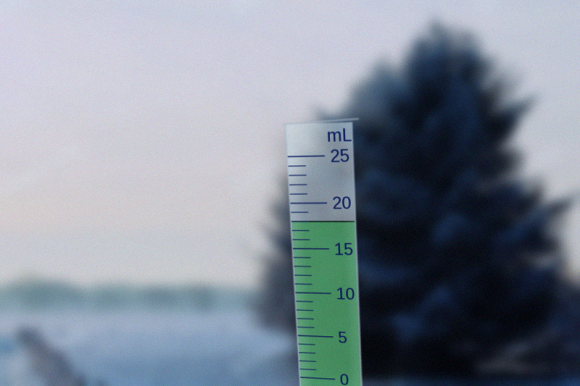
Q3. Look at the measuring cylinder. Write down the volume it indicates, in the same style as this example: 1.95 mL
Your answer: 18 mL
